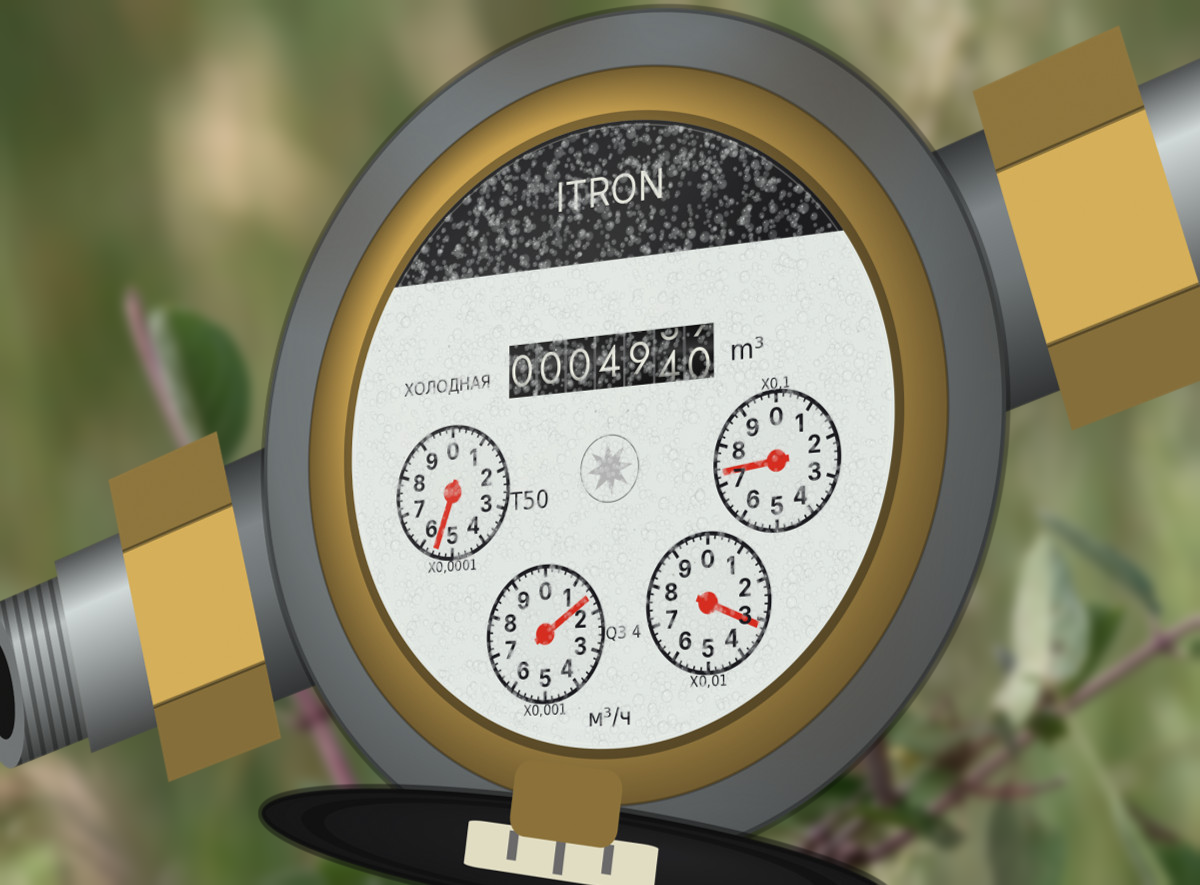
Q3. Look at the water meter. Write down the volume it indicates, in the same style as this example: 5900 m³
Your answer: 4939.7315 m³
